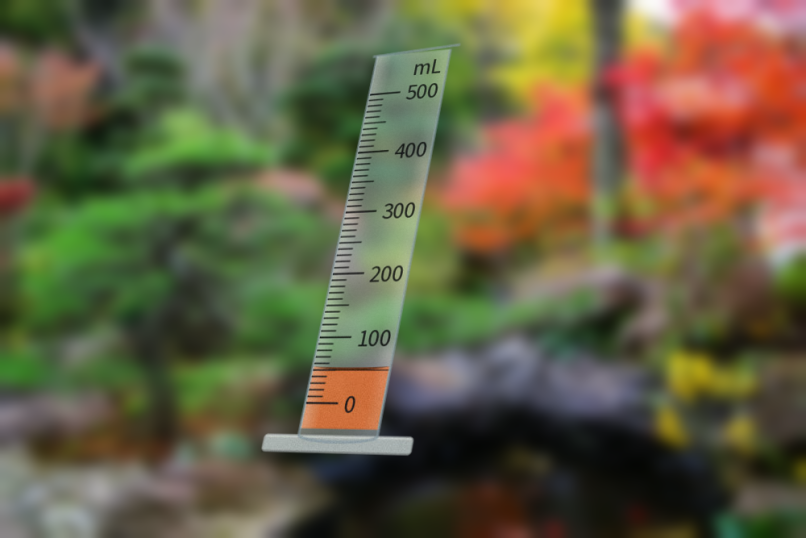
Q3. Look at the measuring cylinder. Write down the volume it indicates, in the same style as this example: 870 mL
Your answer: 50 mL
